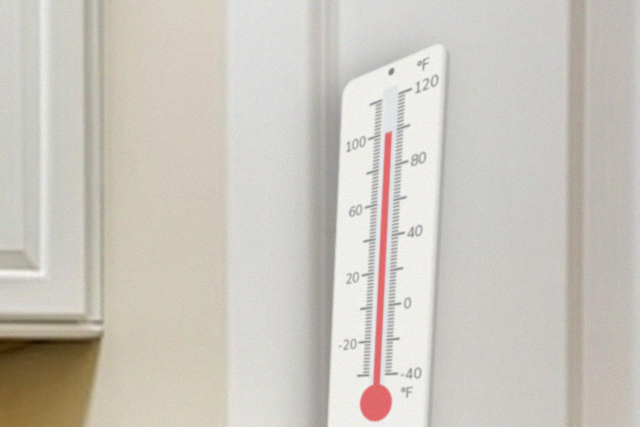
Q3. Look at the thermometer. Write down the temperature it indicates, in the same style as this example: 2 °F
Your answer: 100 °F
